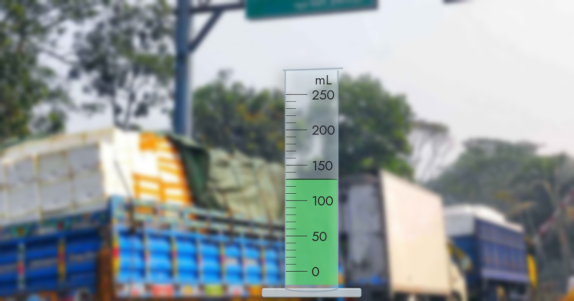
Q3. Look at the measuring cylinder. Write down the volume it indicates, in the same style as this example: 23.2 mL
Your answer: 130 mL
